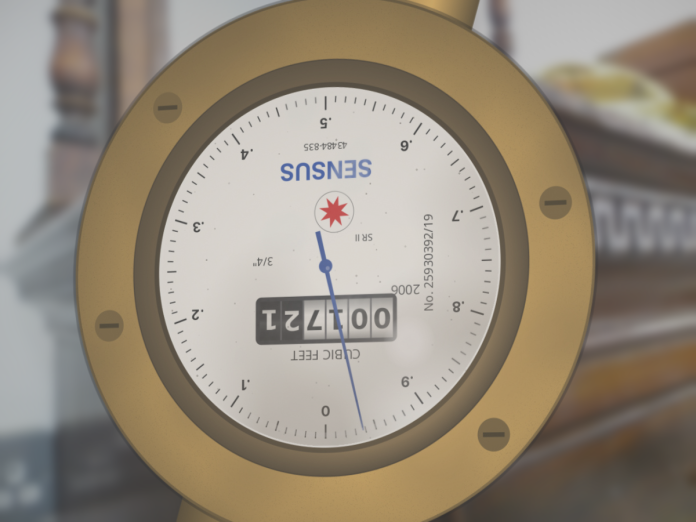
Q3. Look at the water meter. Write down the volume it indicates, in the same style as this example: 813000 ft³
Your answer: 1720.96 ft³
